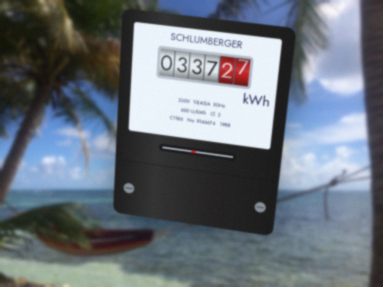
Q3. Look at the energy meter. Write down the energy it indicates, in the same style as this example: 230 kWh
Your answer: 337.27 kWh
